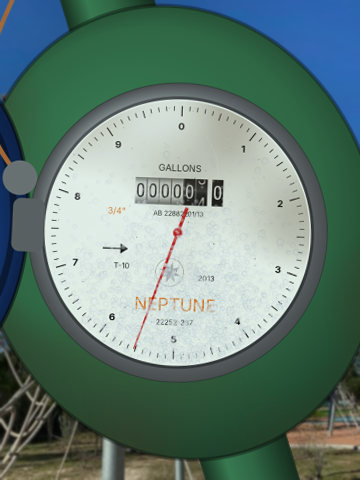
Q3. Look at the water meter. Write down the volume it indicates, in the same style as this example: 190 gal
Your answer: 35.5 gal
